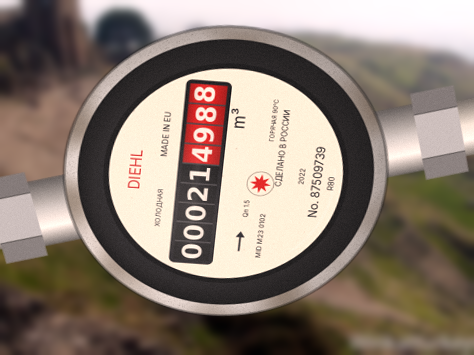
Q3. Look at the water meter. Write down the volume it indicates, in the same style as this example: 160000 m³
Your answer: 21.4988 m³
